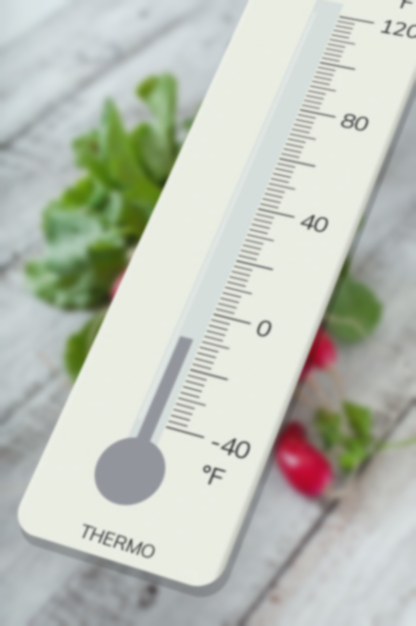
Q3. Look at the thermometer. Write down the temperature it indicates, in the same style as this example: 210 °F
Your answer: -10 °F
